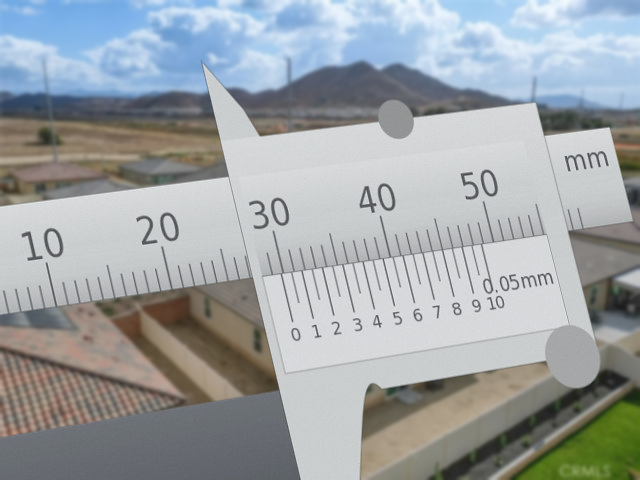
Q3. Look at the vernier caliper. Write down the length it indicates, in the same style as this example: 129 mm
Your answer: 29.8 mm
